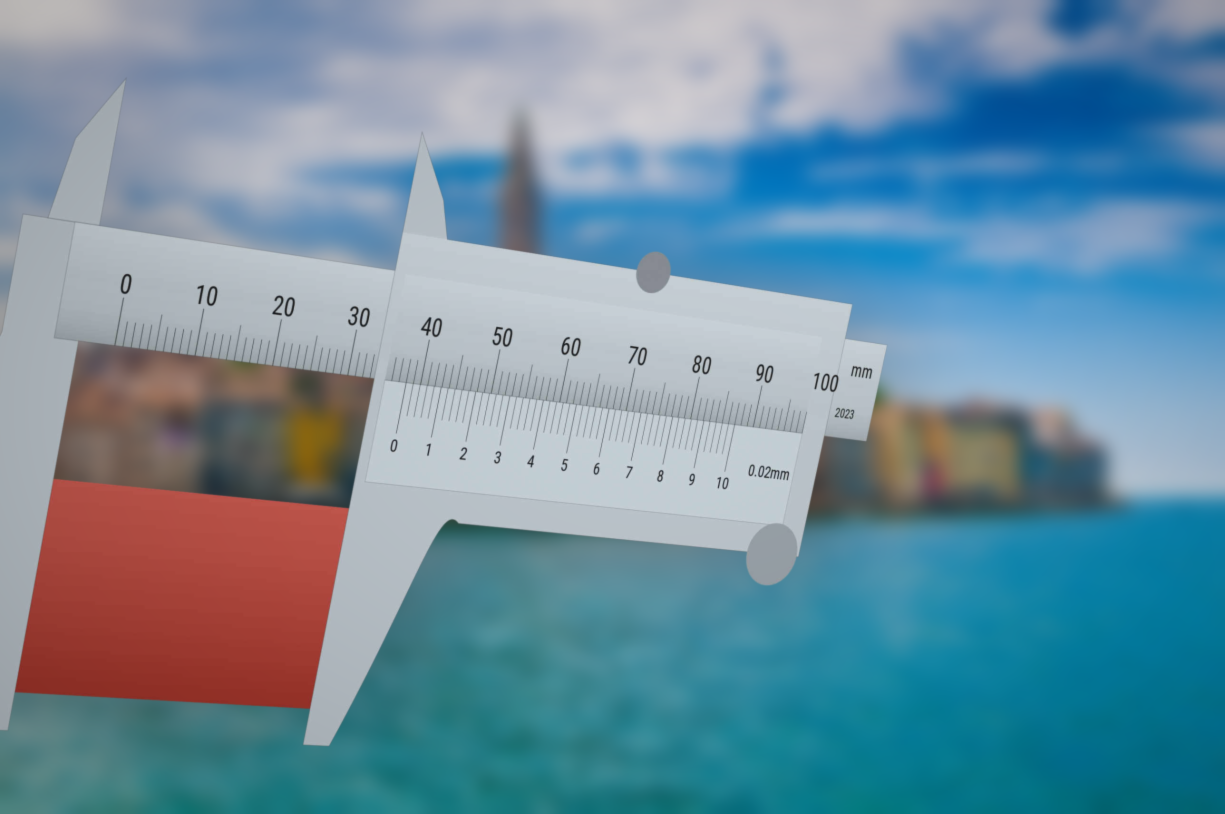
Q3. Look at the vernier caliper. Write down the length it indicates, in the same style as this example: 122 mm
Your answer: 38.0 mm
